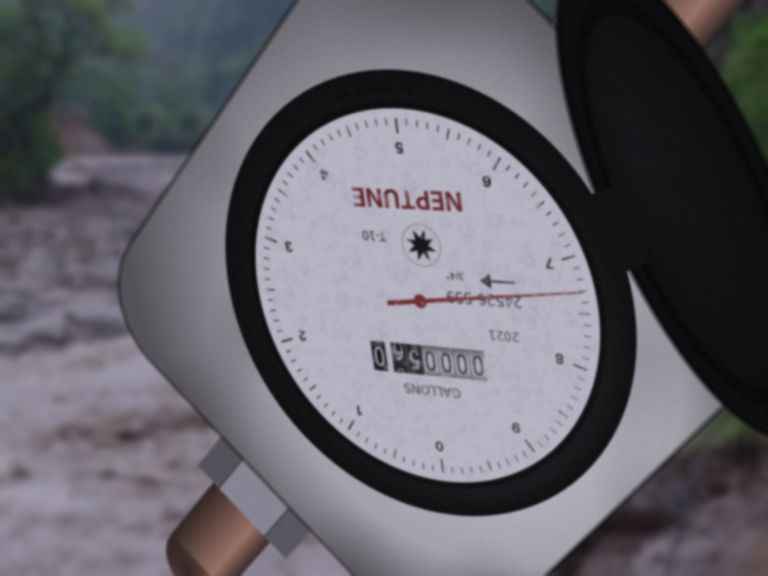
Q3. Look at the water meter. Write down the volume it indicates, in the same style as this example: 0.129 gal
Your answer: 557.3 gal
